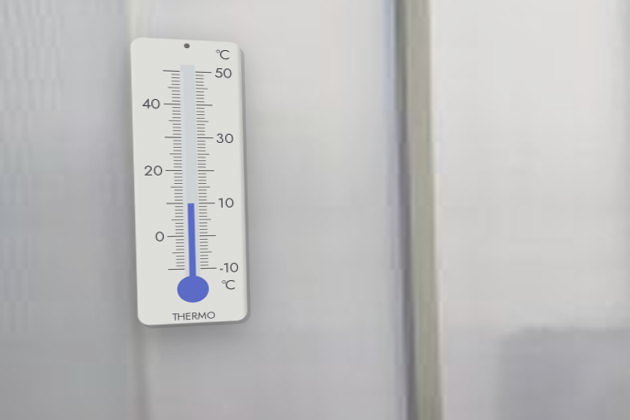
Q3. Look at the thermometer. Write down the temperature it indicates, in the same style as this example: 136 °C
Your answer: 10 °C
